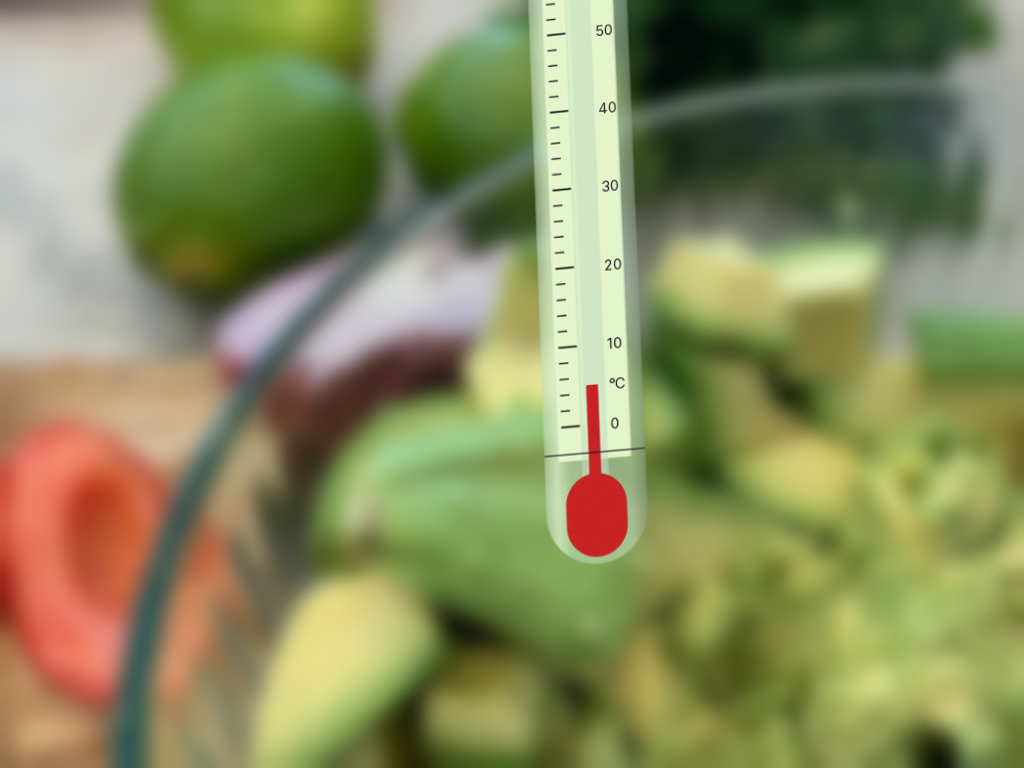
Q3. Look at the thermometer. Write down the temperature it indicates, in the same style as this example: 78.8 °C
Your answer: 5 °C
